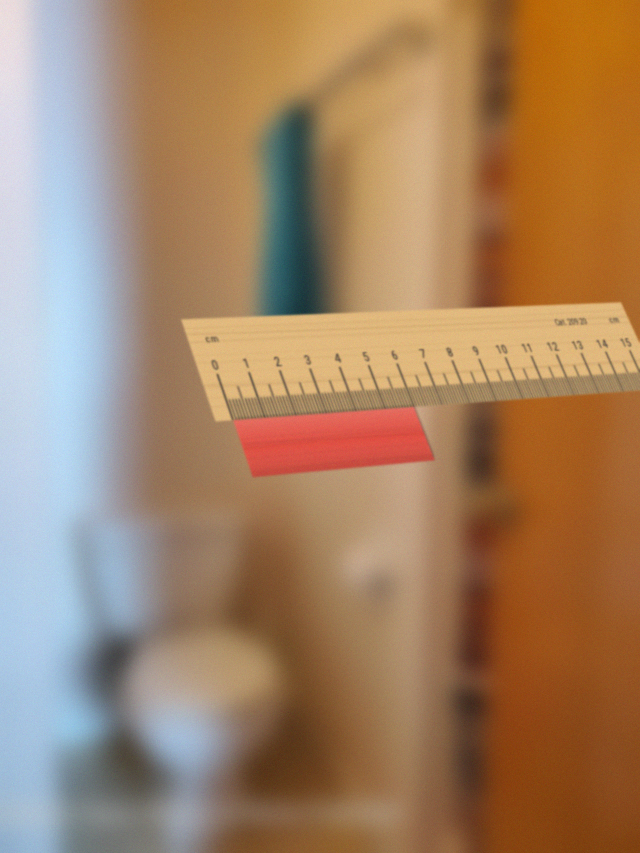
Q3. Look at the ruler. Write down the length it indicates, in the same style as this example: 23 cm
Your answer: 6 cm
